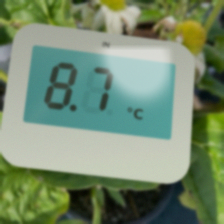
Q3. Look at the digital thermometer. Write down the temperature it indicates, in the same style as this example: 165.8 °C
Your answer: 8.7 °C
